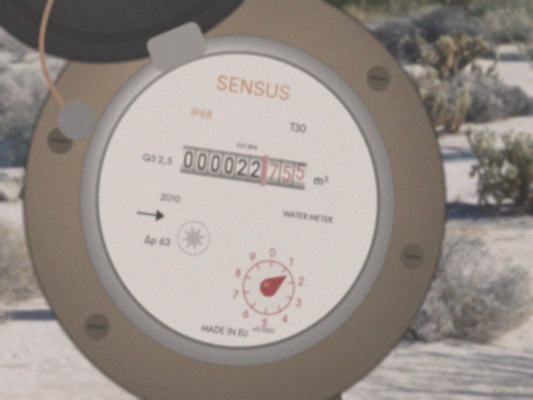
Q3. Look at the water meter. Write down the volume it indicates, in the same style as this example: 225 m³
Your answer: 22.7551 m³
